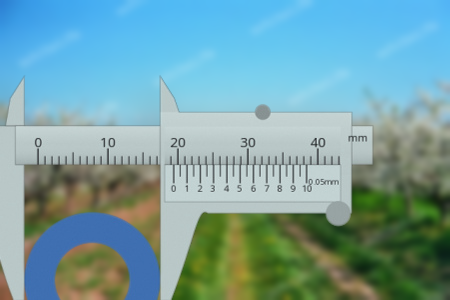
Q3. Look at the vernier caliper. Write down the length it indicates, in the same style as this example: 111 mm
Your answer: 19.4 mm
